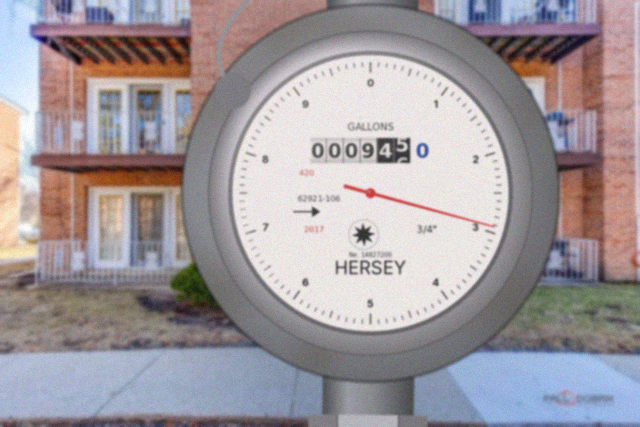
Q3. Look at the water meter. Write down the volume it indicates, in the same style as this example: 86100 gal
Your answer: 9452.9 gal
